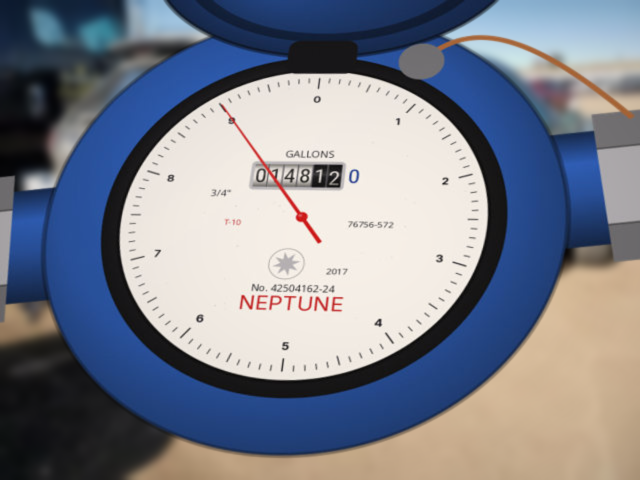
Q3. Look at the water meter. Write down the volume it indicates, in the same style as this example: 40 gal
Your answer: 148119.0 gal
